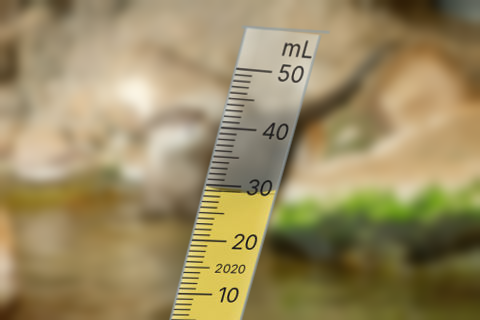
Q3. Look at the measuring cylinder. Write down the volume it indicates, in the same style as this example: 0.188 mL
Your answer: 29 mL
